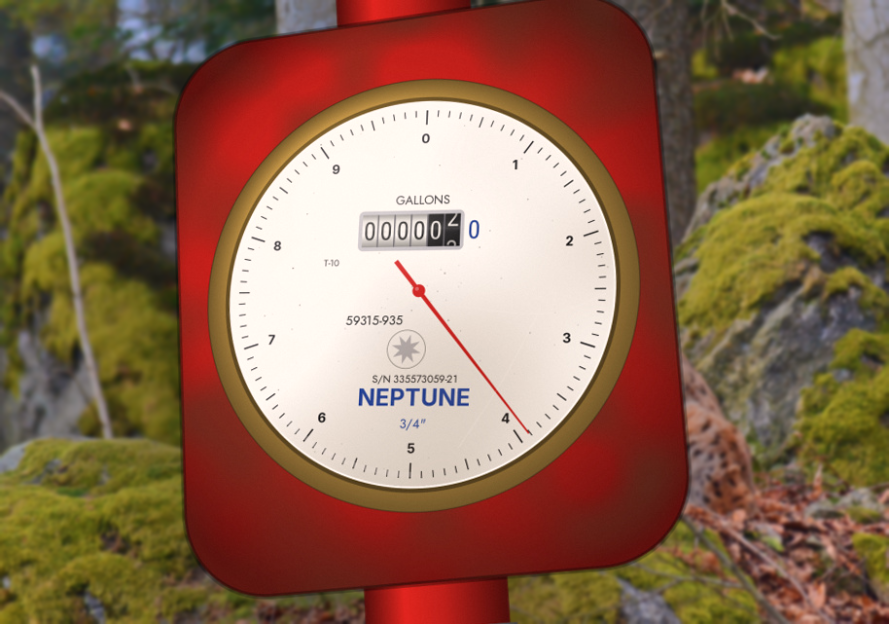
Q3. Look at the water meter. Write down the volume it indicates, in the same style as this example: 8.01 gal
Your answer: 23.9 gal
